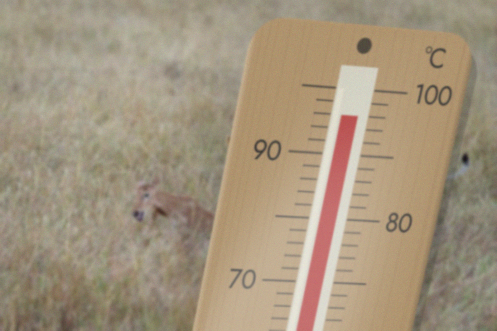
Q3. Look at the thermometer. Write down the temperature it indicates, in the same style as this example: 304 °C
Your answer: 96 °C
